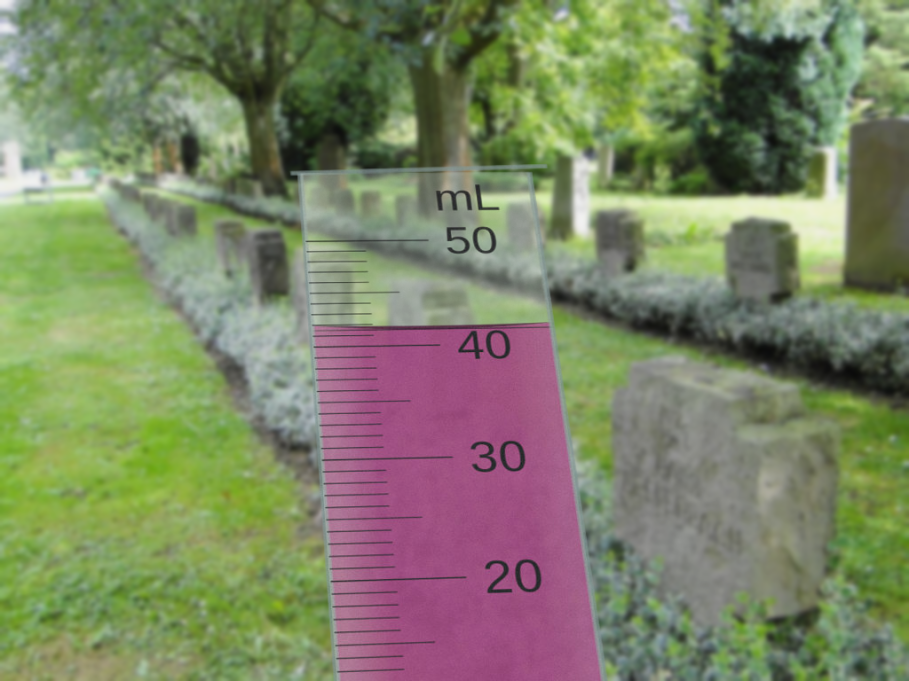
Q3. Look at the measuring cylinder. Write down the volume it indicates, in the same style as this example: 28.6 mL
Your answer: 41.5 mL
